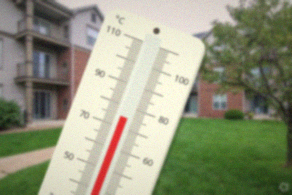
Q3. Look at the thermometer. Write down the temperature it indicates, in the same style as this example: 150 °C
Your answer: 75 °C
